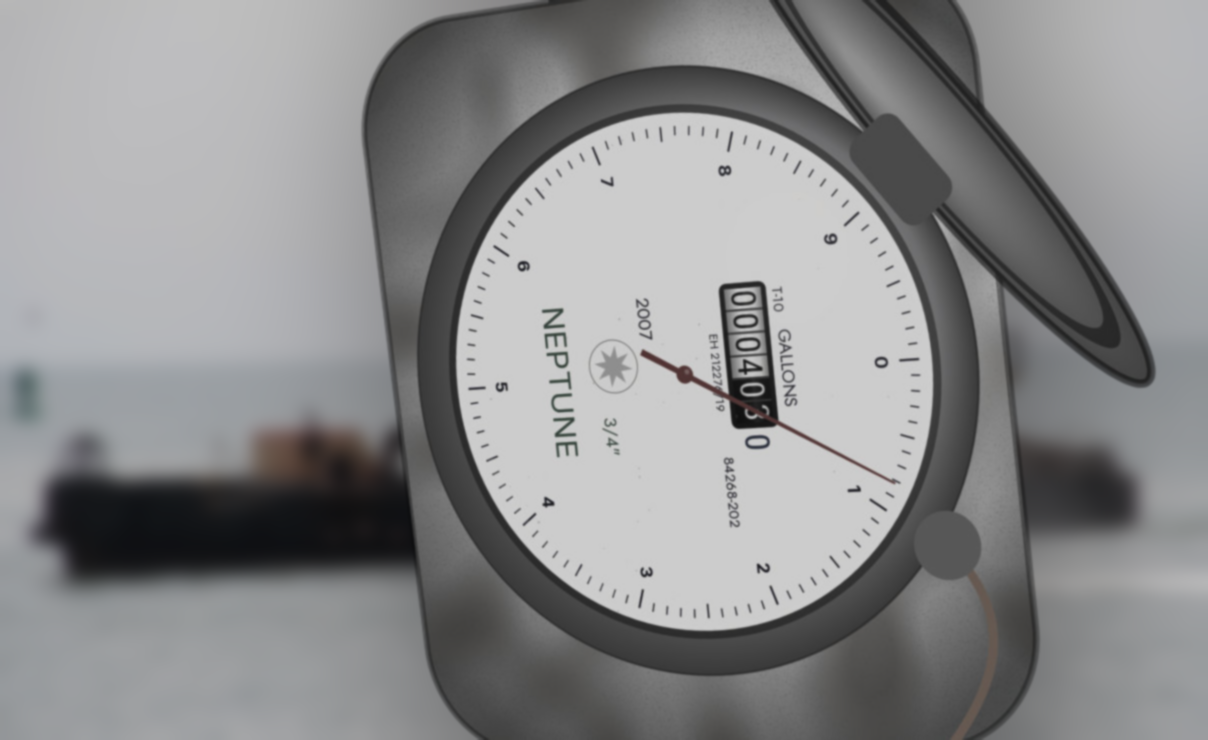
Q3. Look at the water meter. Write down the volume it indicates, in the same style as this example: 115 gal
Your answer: 4030.8 gal
